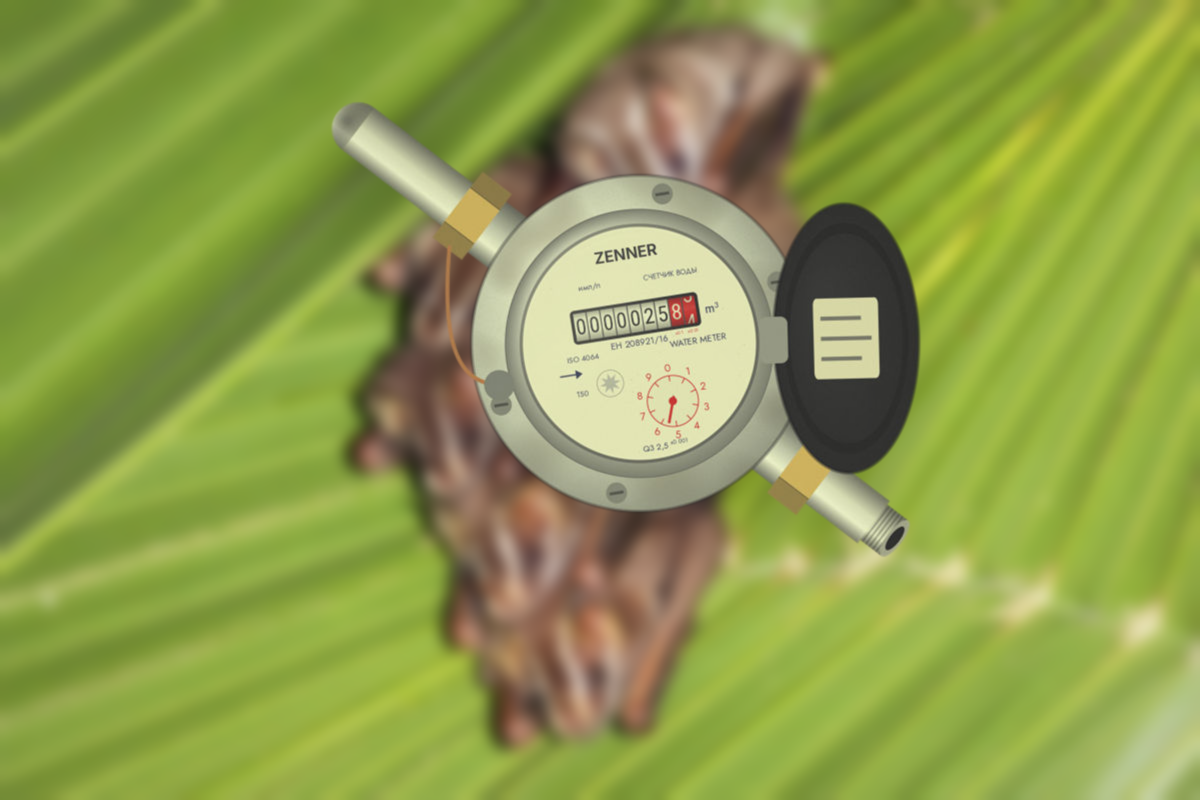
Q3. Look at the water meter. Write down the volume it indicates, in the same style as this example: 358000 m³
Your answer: 25.835 m³
